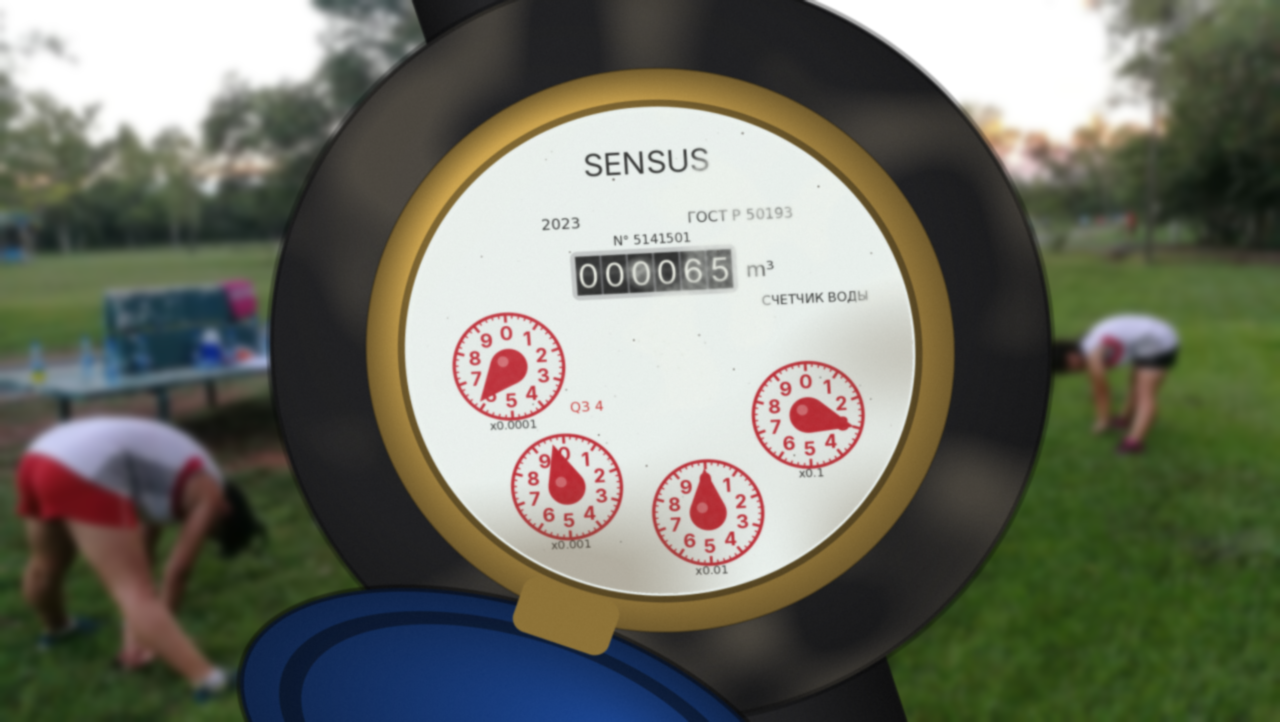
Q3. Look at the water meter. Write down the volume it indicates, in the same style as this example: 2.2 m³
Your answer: 65.2996 m³
